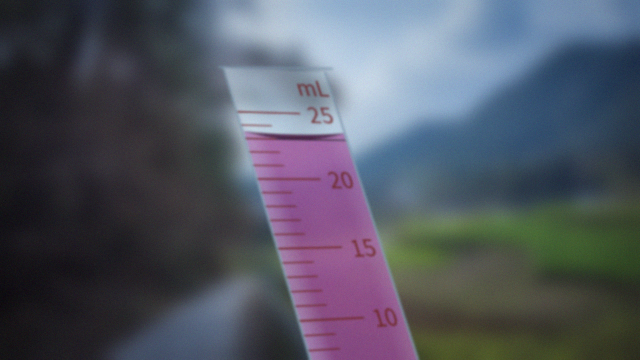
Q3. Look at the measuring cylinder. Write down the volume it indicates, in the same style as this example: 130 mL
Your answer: 23 mL
